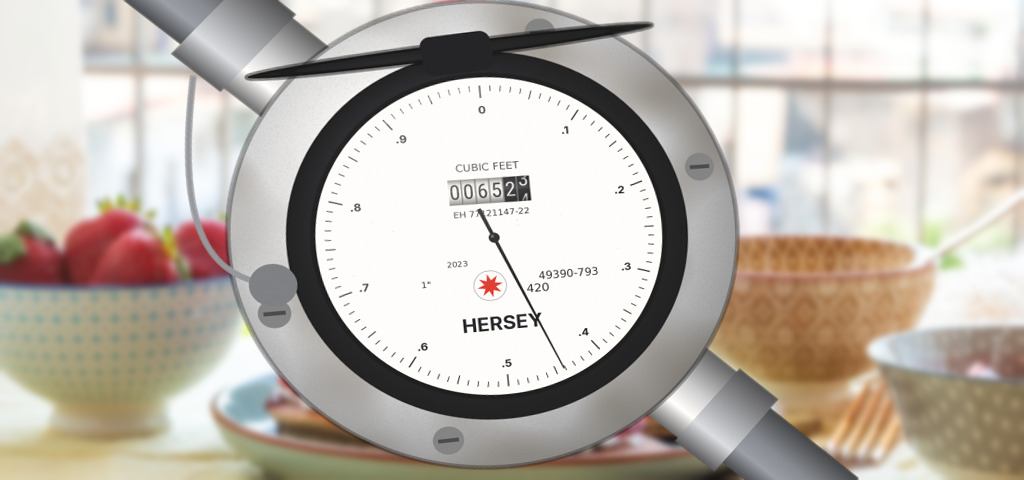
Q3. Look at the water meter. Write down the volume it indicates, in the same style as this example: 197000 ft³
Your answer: 6523.44 ft³
